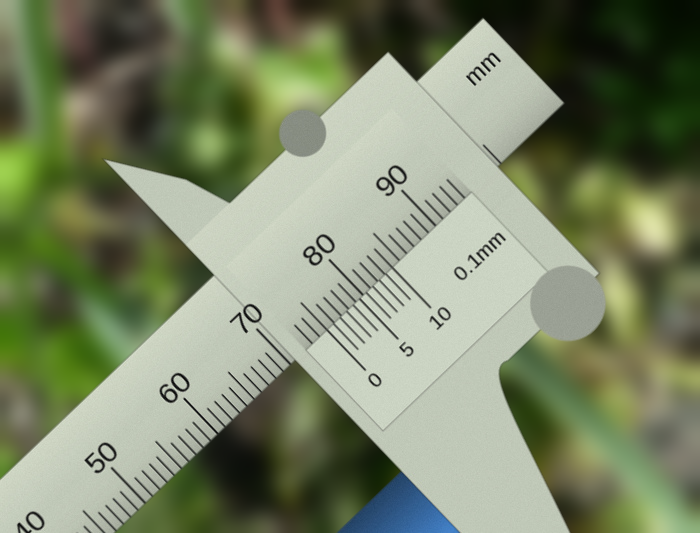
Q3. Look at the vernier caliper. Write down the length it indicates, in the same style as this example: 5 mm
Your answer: 75.0 mm
